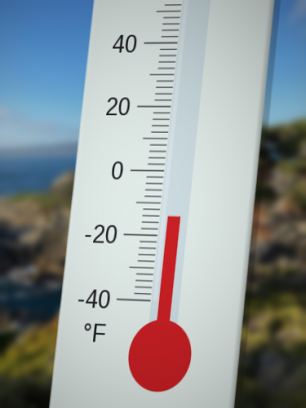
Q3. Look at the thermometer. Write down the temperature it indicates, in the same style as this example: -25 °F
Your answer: -14 °F
